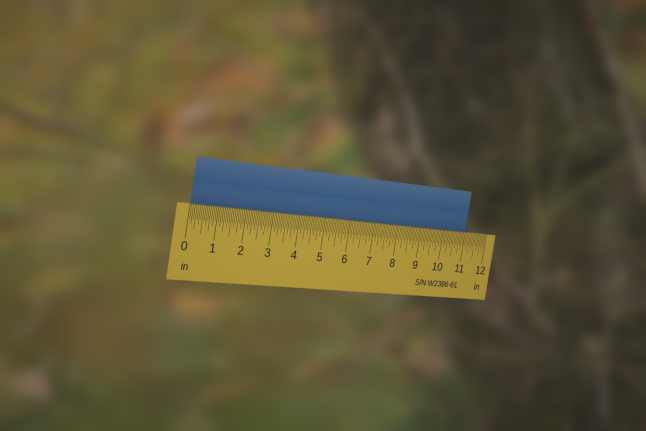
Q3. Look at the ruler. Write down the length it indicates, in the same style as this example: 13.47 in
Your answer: 11 in
